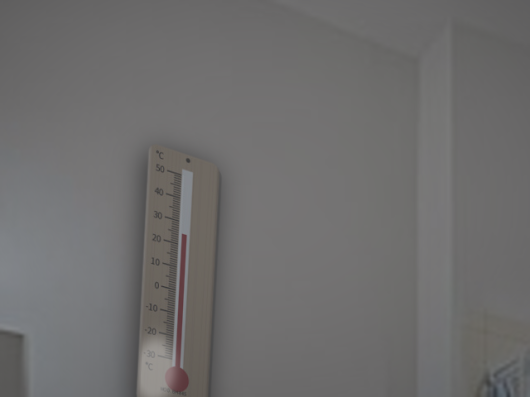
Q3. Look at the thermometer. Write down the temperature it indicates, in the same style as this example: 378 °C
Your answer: 25 °C
